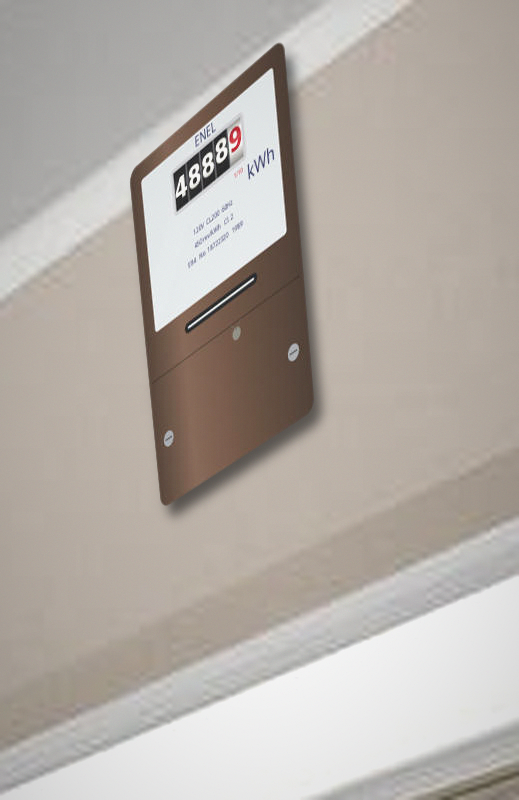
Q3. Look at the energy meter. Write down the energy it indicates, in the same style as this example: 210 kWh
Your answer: 4888.9 kWh
